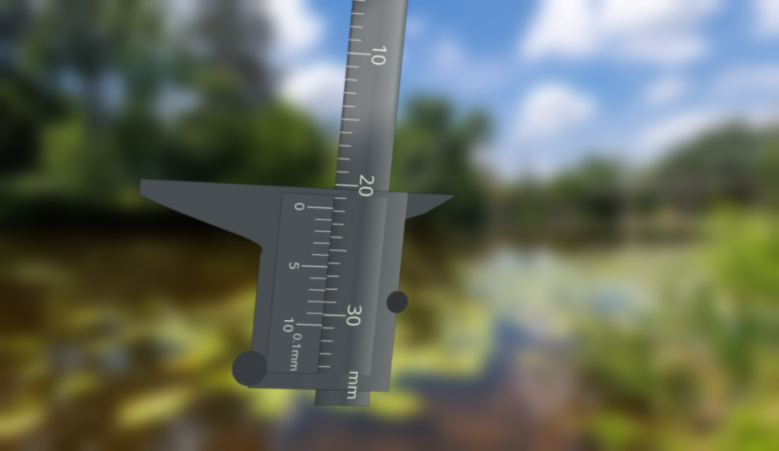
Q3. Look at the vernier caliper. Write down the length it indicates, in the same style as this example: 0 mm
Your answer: 21.8 mm
